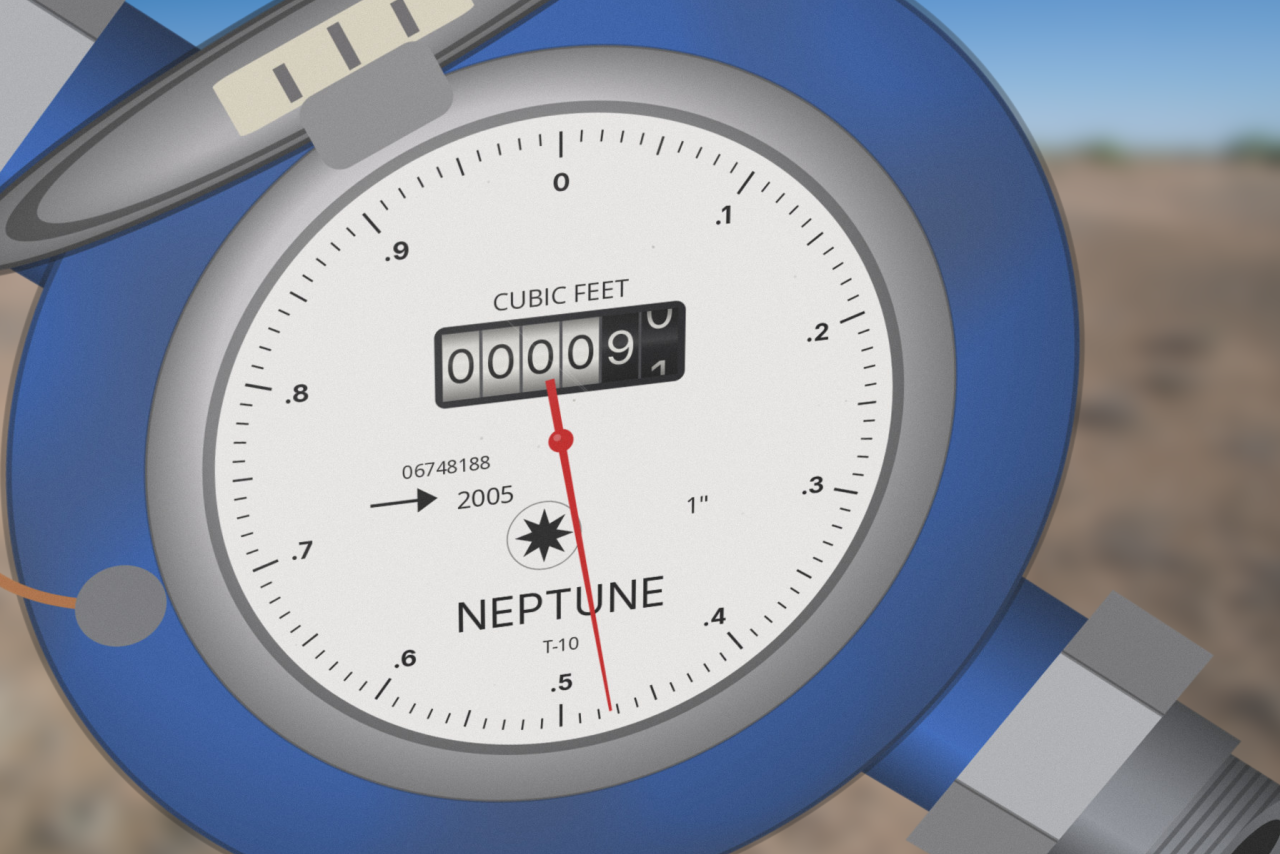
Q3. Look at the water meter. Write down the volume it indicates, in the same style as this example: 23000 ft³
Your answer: 90.47 ft³
